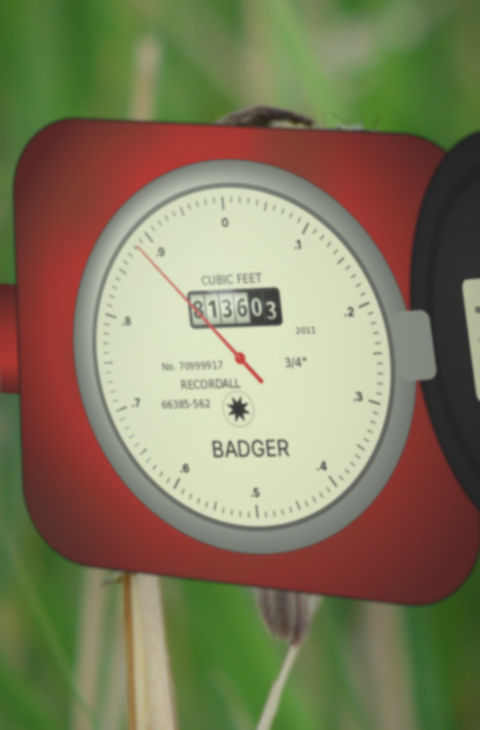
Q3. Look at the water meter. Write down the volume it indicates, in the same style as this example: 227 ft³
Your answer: 813602.88 ft³
